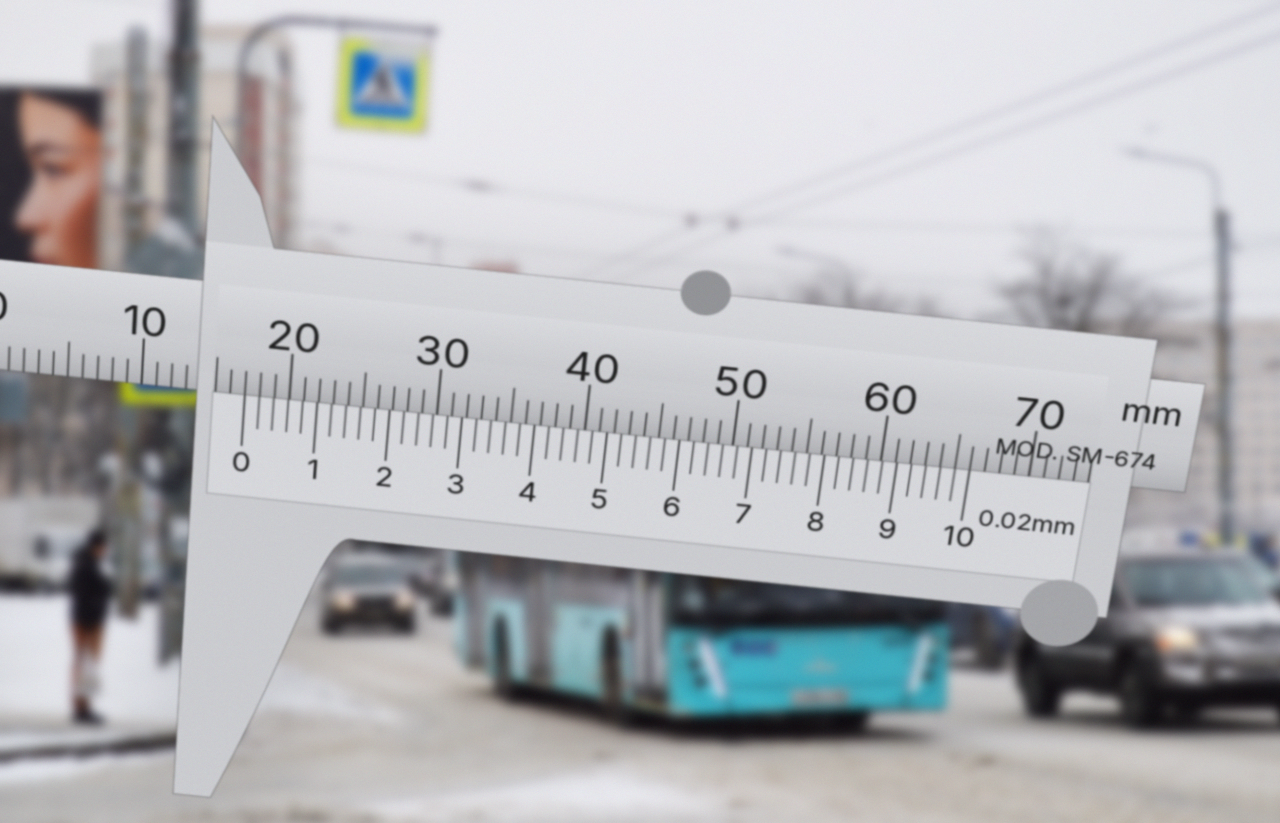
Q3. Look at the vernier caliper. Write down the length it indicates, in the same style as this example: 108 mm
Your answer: 17.0 mm
